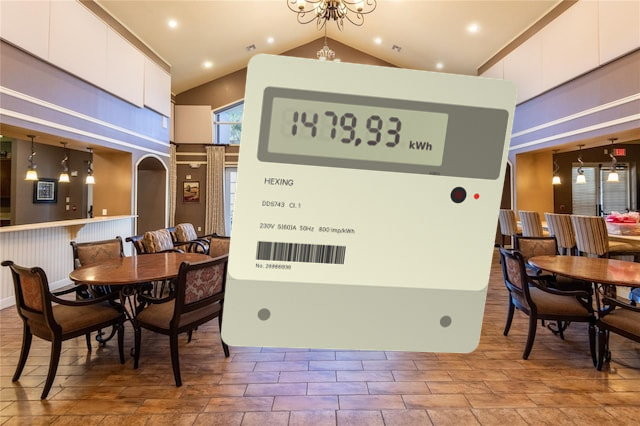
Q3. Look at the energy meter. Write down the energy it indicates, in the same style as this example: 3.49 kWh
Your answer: 1479.93 kWh
